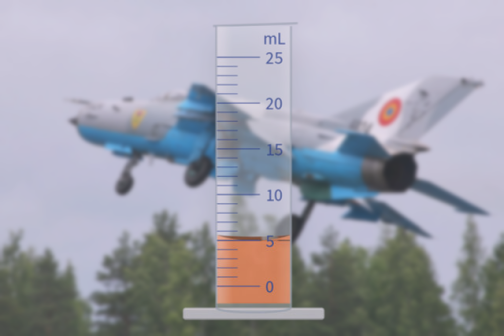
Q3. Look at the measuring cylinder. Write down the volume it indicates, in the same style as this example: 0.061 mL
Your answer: 5 mL
